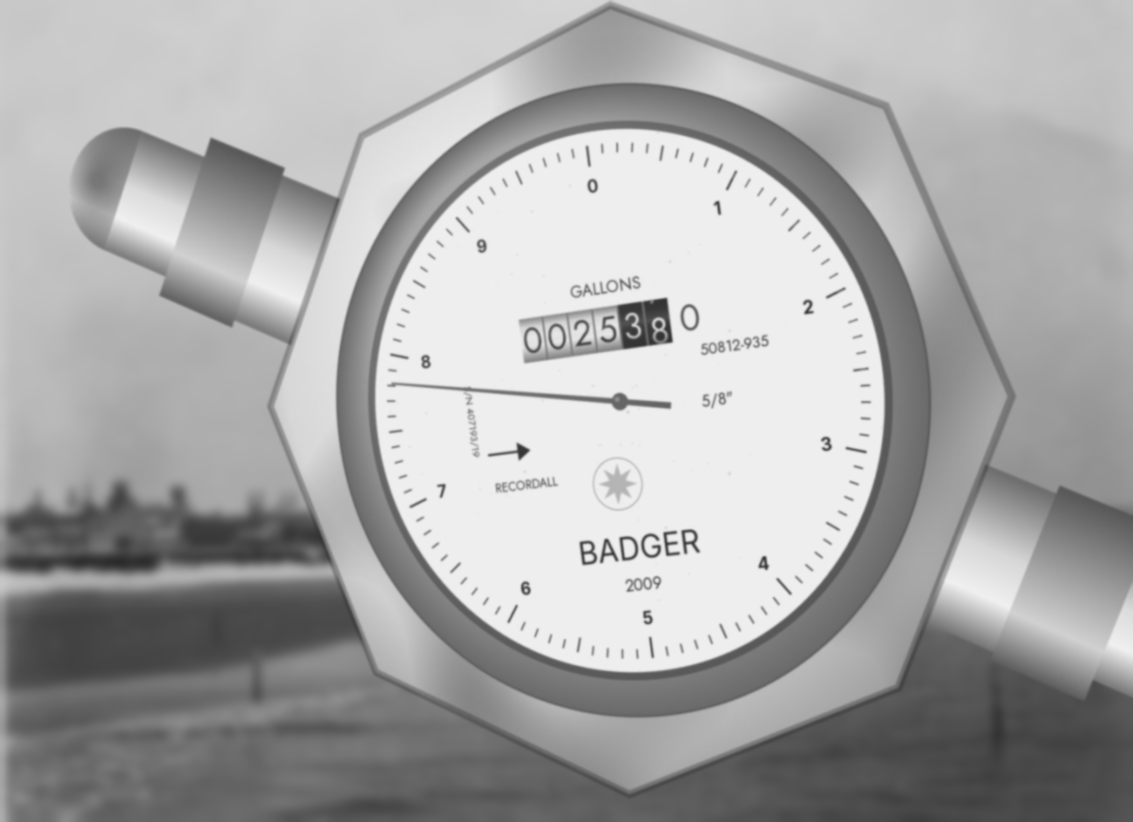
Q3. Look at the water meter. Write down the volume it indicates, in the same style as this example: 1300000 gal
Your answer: 25377.8 gal
